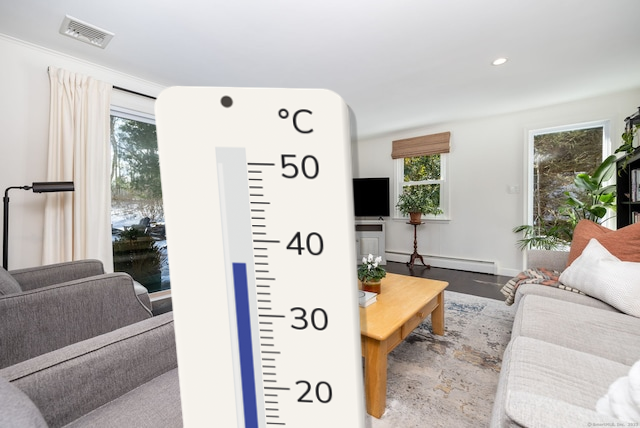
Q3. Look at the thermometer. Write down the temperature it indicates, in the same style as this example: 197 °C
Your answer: 37 °C
